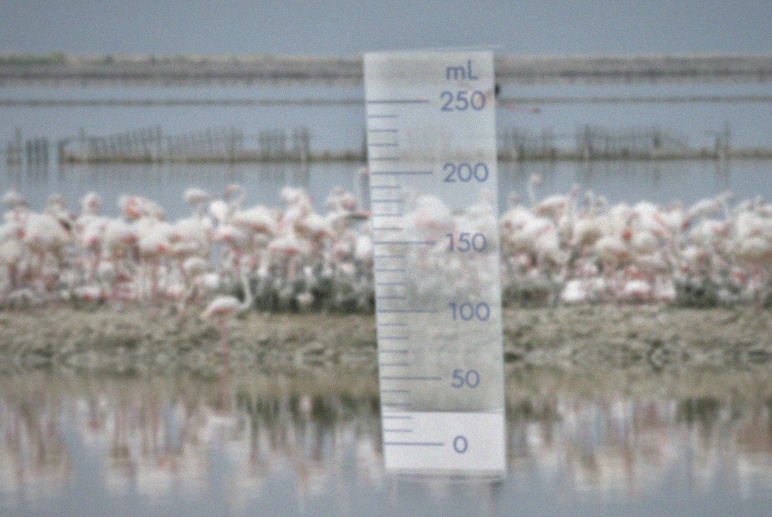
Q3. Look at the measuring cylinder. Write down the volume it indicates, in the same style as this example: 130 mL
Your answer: 25 mL
